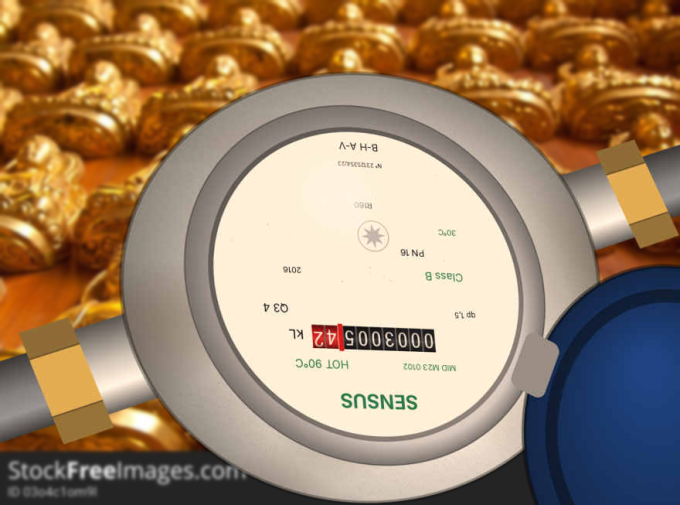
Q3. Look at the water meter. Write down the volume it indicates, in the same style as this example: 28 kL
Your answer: 3005.42 kL
